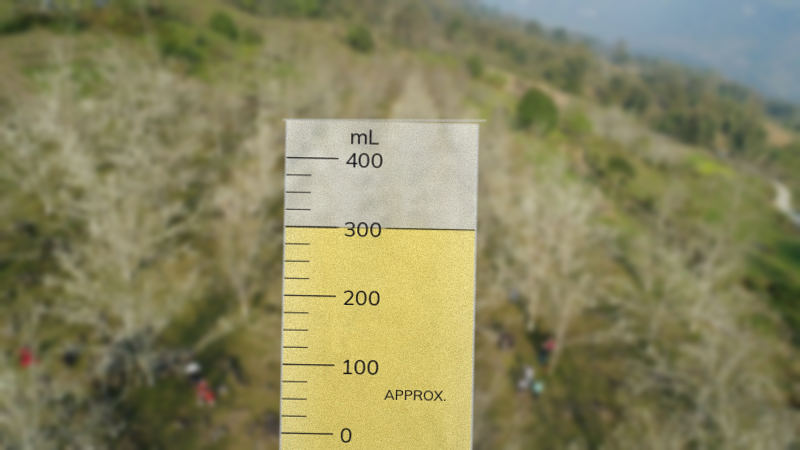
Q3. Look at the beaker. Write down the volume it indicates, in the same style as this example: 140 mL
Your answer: 300 mL
